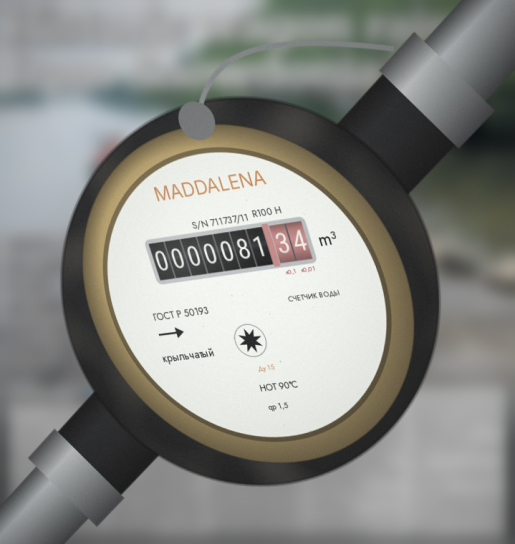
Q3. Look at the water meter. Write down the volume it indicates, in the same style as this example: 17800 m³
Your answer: 81.34 m³
